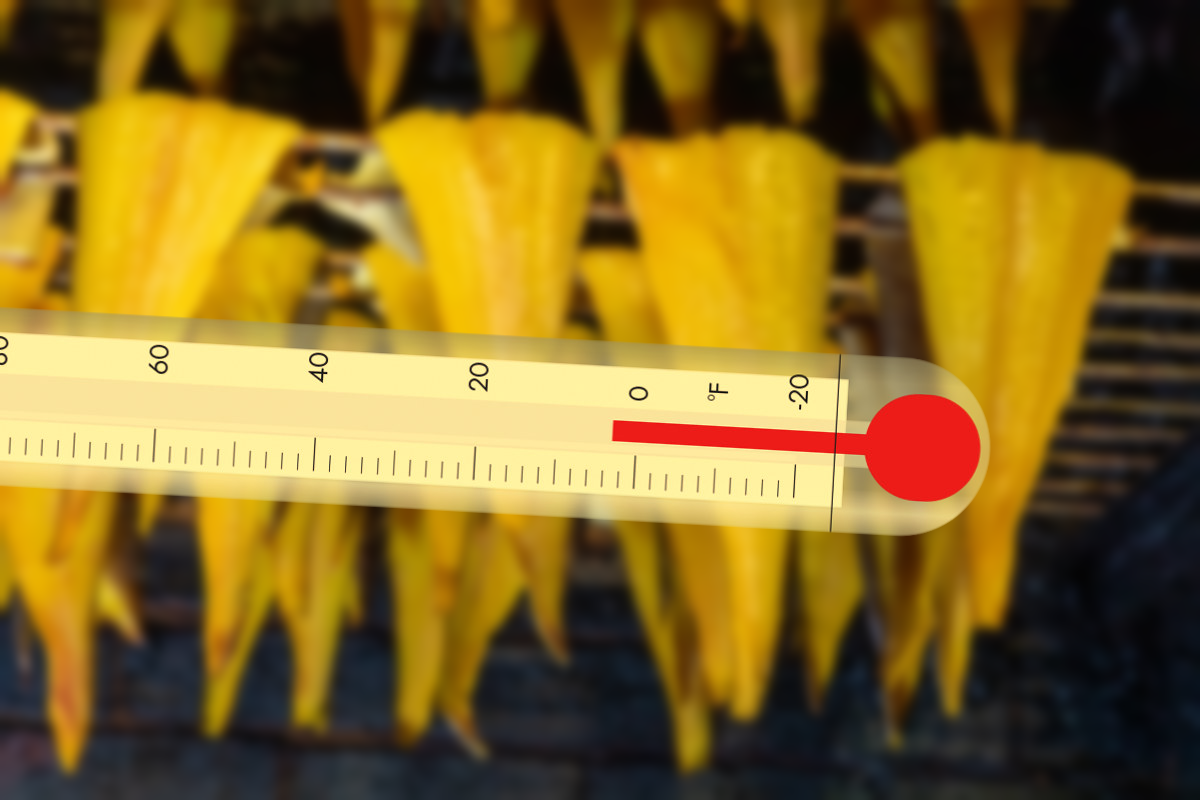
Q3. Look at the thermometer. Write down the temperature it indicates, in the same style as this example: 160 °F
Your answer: 3 °F
